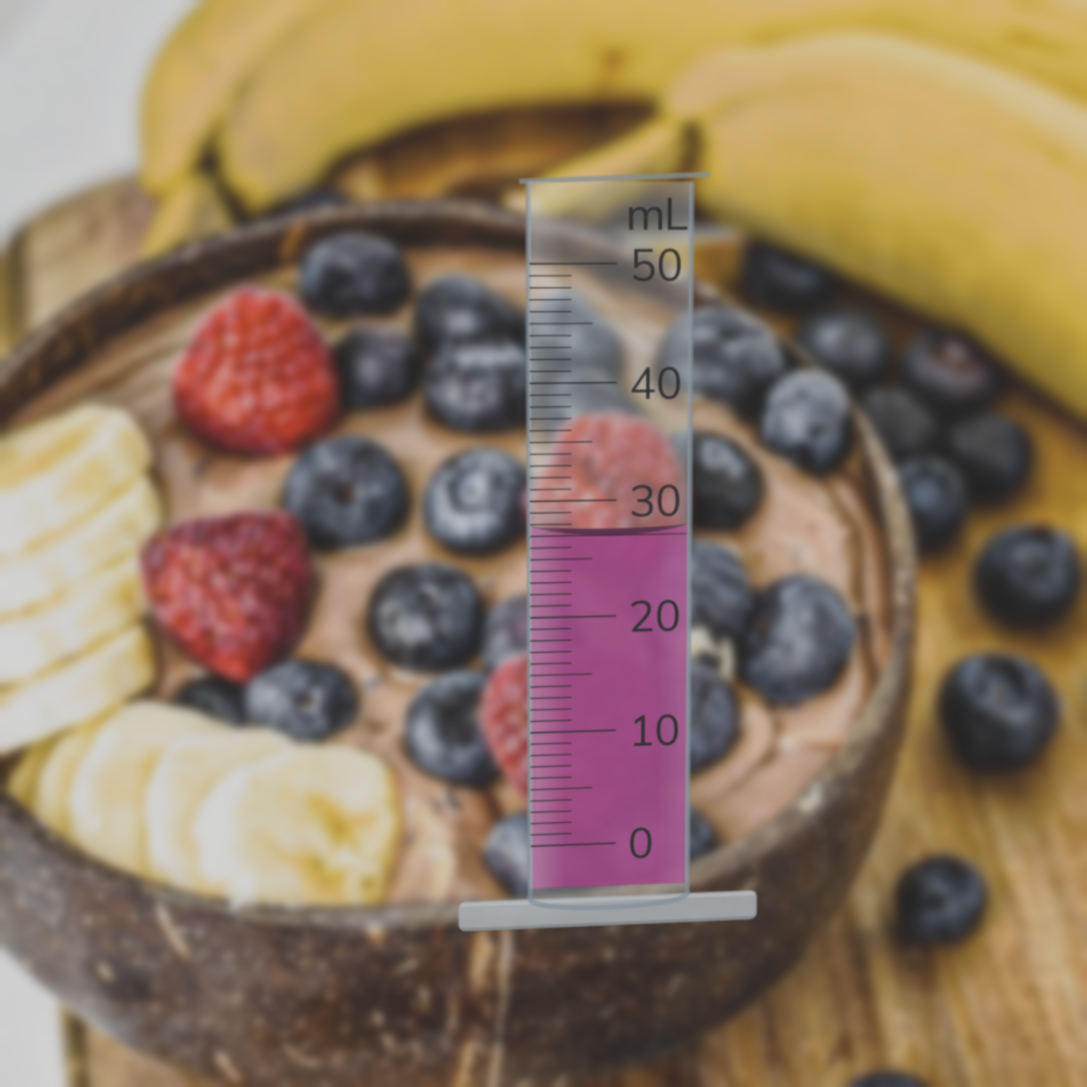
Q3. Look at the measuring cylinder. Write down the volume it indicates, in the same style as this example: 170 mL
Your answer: 27 mL
